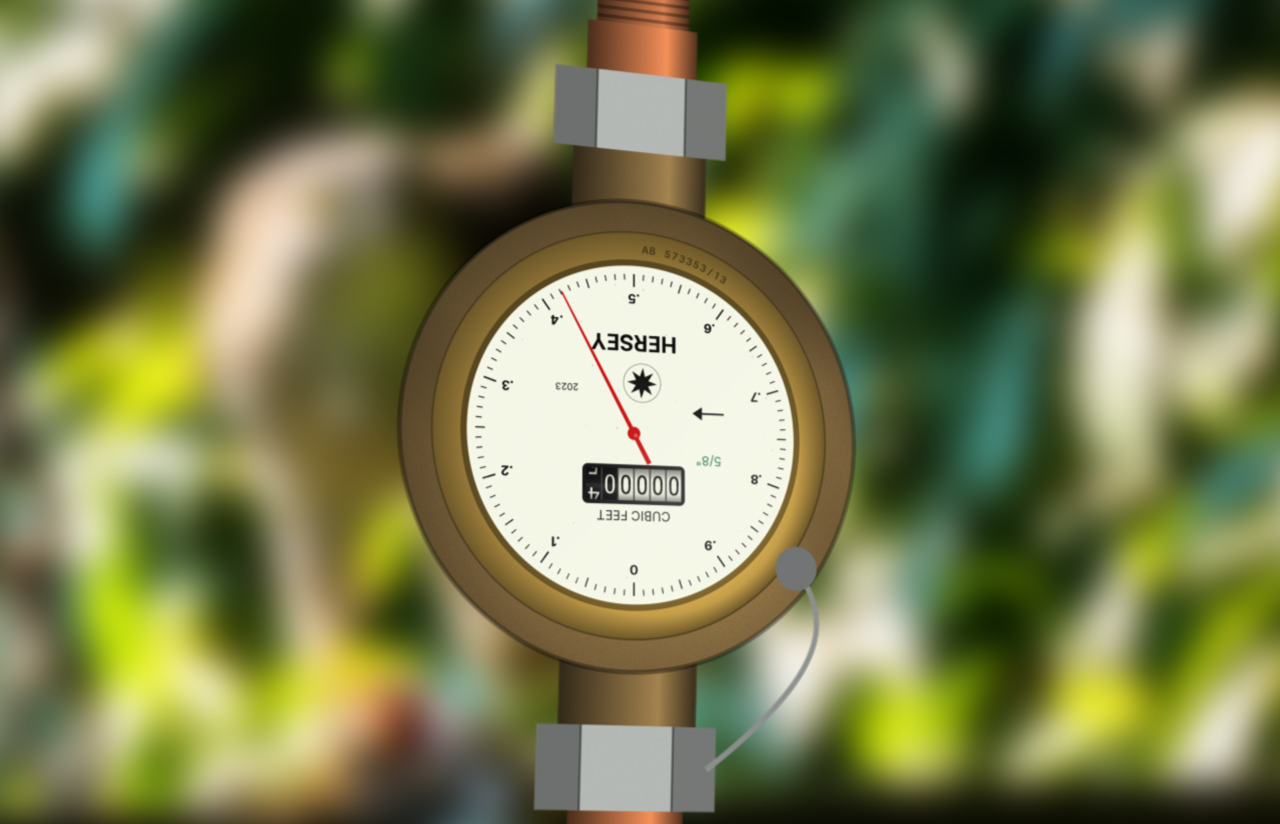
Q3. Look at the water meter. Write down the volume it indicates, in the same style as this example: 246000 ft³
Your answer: 4.42 ft³
